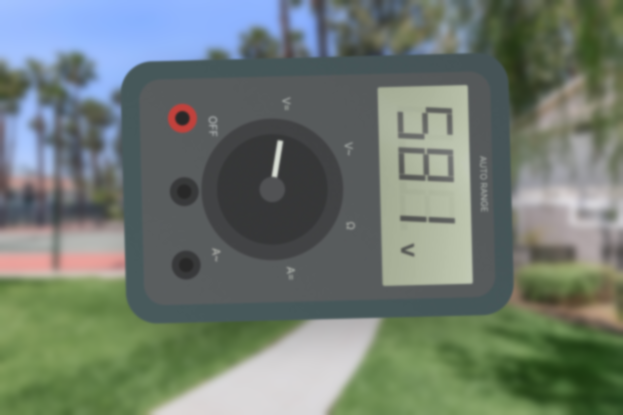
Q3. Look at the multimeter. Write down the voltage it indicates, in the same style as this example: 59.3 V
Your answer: 581 V
